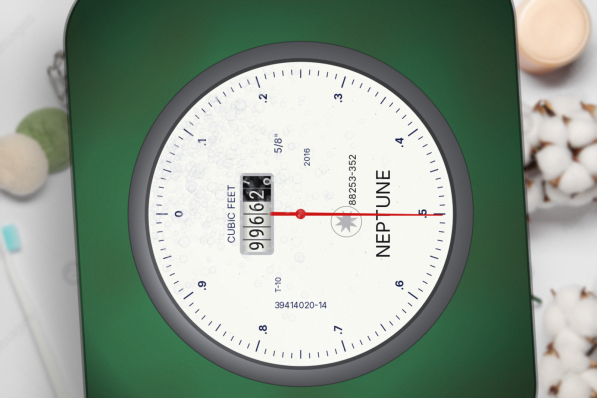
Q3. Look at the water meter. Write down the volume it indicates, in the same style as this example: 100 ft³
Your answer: 996627.50 ft³
